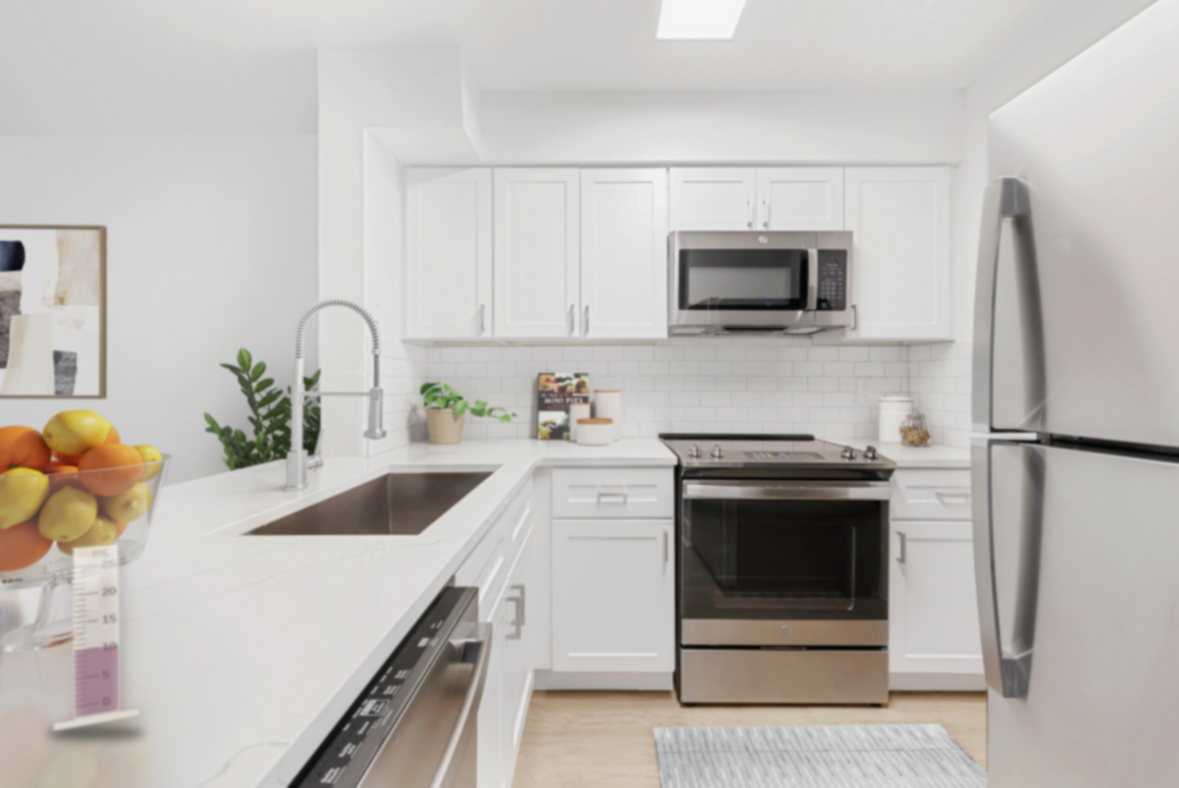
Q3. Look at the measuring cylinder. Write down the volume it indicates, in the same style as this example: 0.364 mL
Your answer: 10 mL
